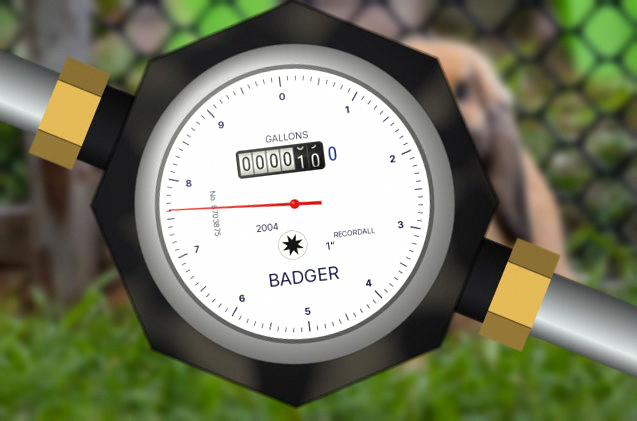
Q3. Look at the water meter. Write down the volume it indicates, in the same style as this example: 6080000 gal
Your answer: 97.6 gal
